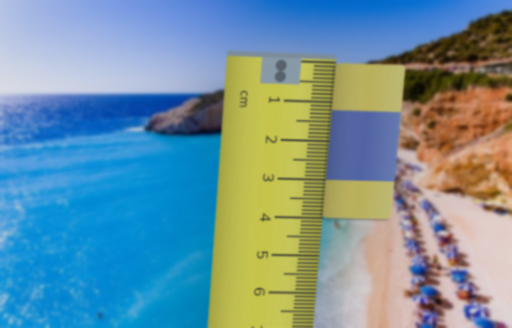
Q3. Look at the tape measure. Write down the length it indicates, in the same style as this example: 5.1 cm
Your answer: 4 cm
